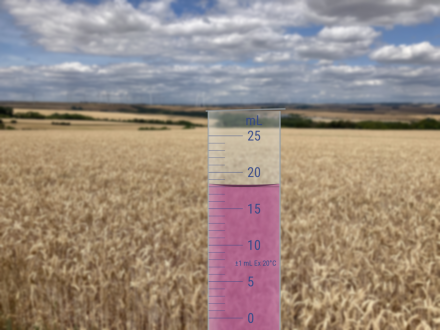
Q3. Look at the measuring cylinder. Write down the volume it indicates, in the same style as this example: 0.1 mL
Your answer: 18 mL
